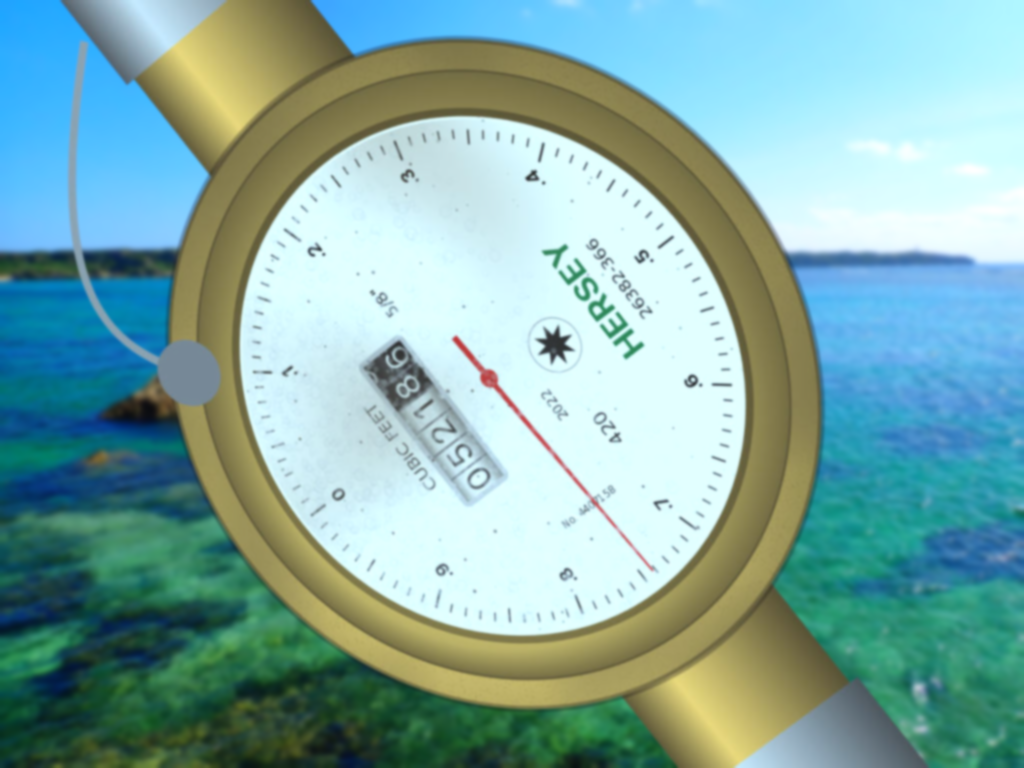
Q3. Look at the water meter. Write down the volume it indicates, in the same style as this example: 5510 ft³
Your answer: 52185.74 ft³
